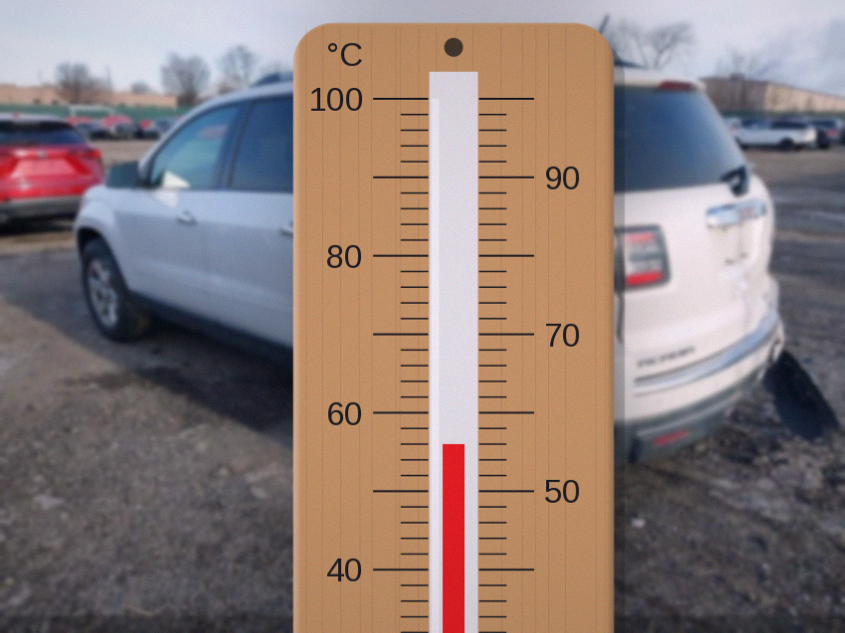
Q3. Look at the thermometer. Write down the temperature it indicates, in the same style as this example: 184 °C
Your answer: 56 °C
